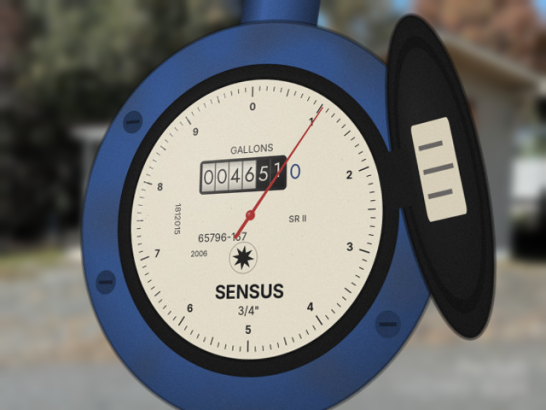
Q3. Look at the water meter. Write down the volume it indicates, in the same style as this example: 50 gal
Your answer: 46511.0 gal
